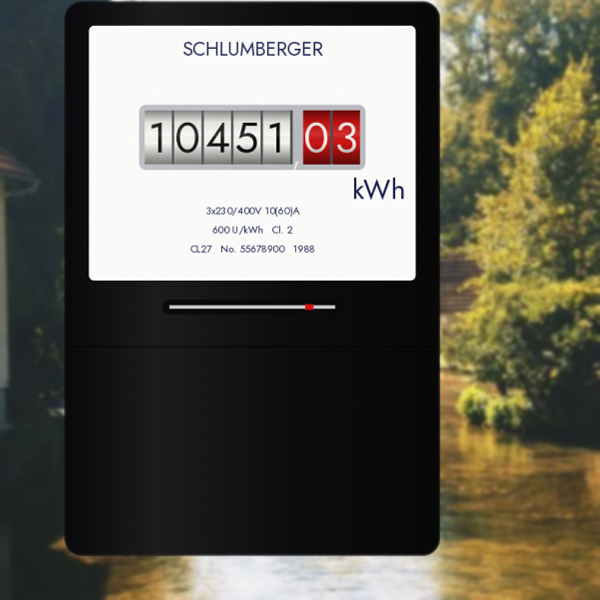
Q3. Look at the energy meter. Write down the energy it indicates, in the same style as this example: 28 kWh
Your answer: 10451.03 kWh
